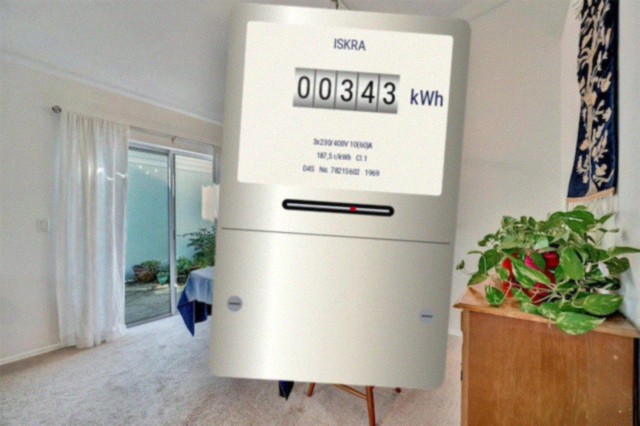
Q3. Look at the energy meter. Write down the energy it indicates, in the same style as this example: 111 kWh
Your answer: 343 kWh
